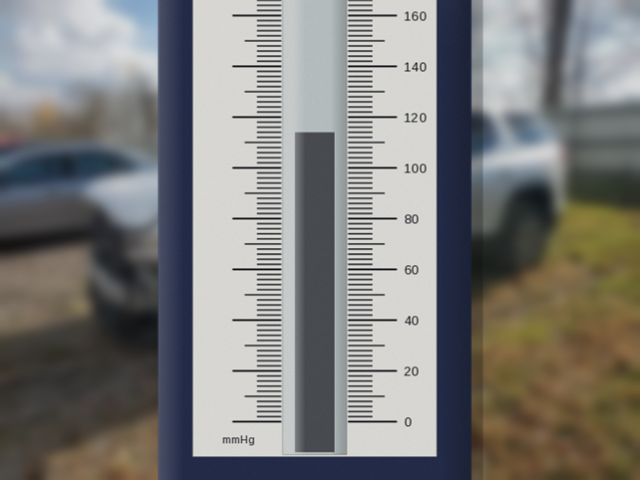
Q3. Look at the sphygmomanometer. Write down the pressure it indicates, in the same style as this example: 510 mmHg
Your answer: 114 mmHg
